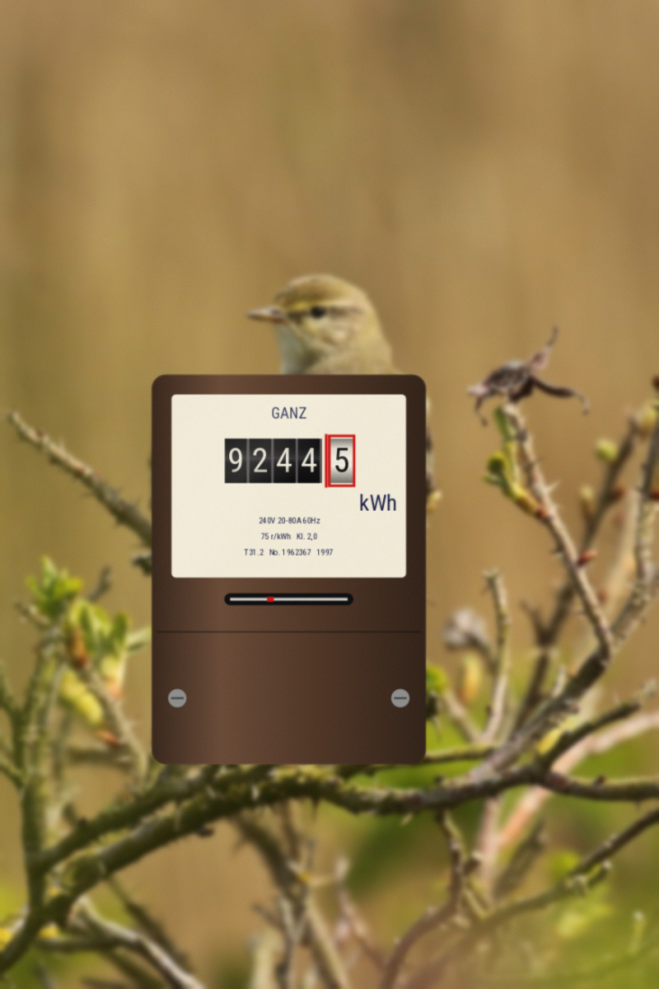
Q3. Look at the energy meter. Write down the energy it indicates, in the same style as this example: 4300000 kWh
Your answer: 9244.5 kWh
